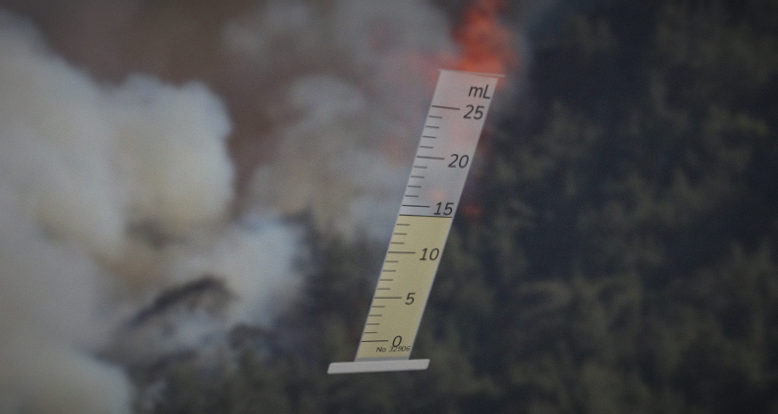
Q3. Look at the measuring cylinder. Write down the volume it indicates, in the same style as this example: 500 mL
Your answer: 14 mL
